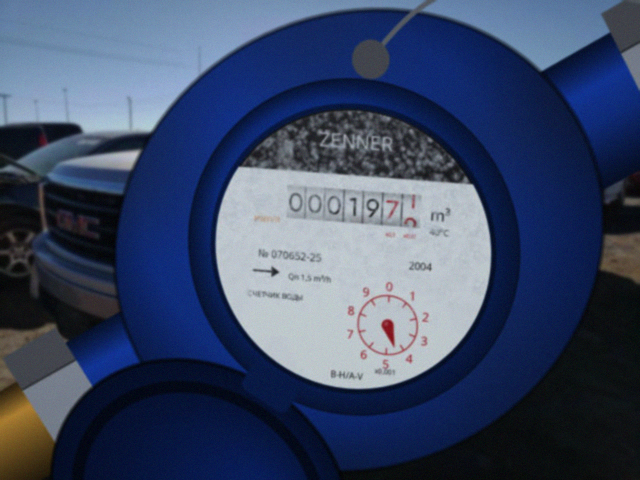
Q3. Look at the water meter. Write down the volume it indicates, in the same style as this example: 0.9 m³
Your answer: 19.714 m³
